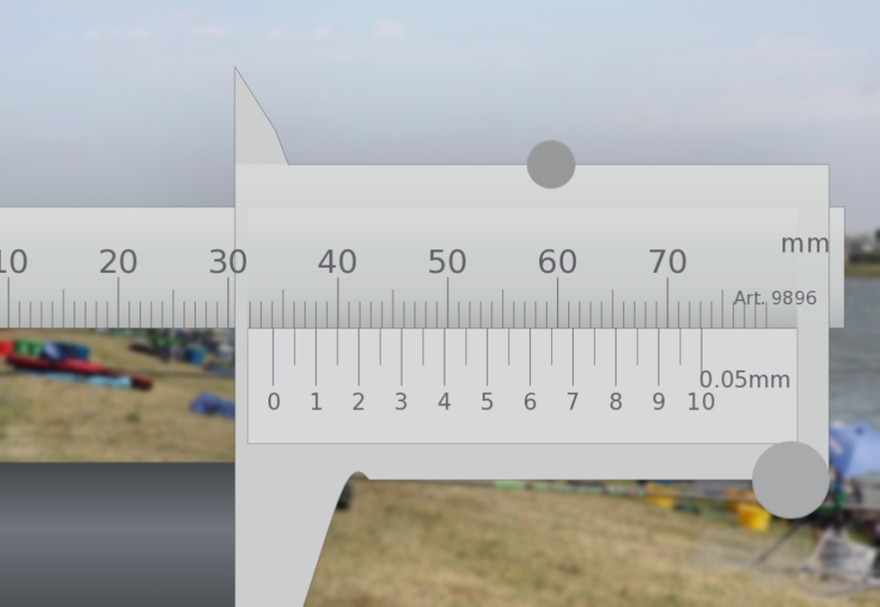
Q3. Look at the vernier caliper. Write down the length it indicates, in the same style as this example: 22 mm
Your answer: 34.1 mm
